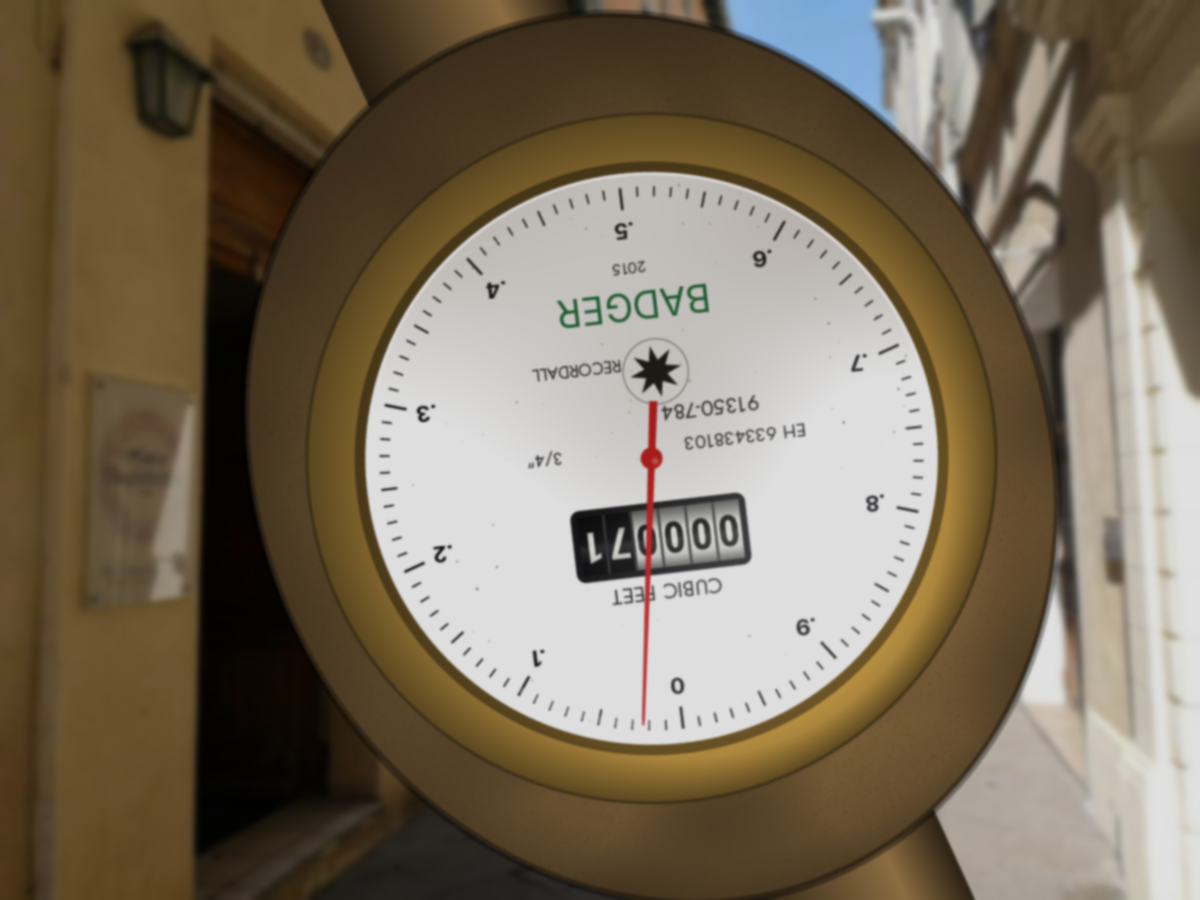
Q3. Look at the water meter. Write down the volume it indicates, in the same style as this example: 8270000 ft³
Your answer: 71.02 ft³
